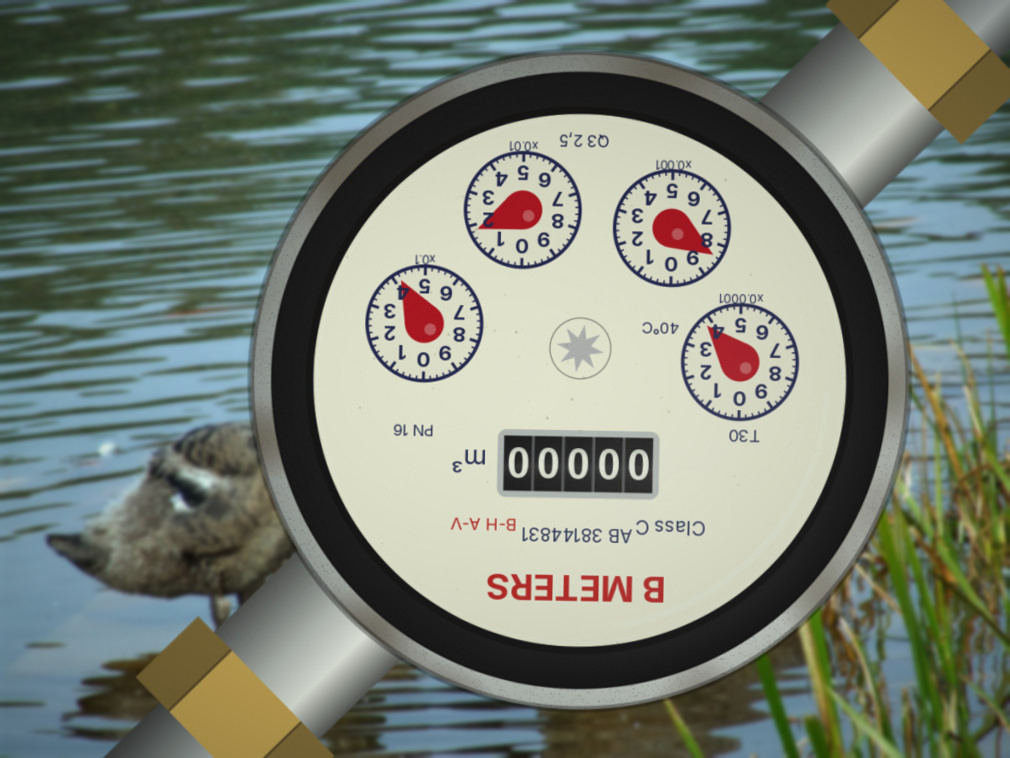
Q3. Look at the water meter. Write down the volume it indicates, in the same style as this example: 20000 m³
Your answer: 0.4183 m³
